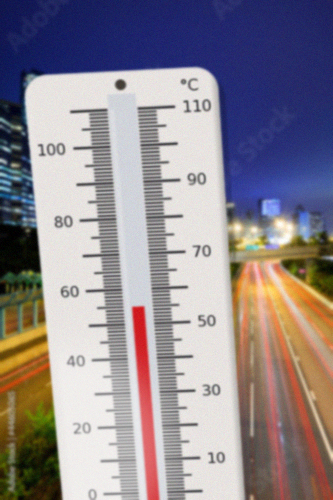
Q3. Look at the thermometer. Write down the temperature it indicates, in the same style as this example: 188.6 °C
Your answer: 55 °C
